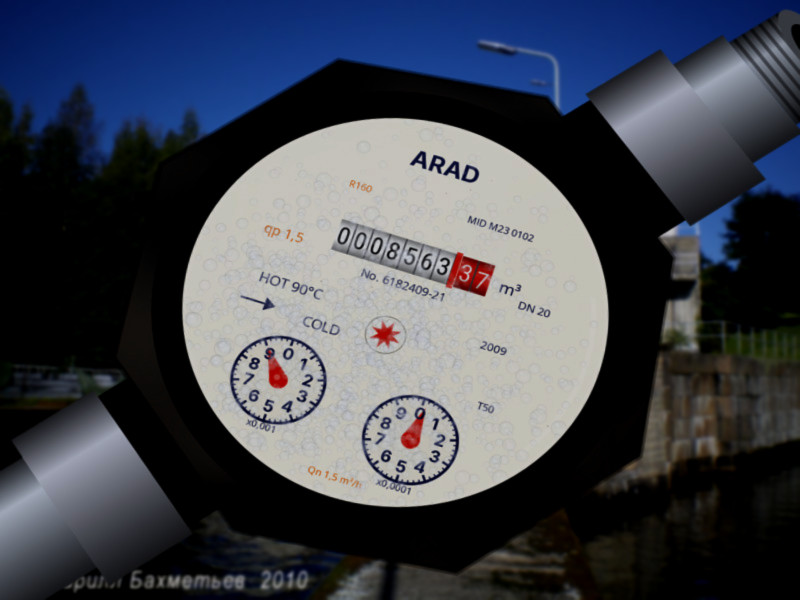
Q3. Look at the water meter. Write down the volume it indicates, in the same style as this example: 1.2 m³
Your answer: 8563.3690 m³
